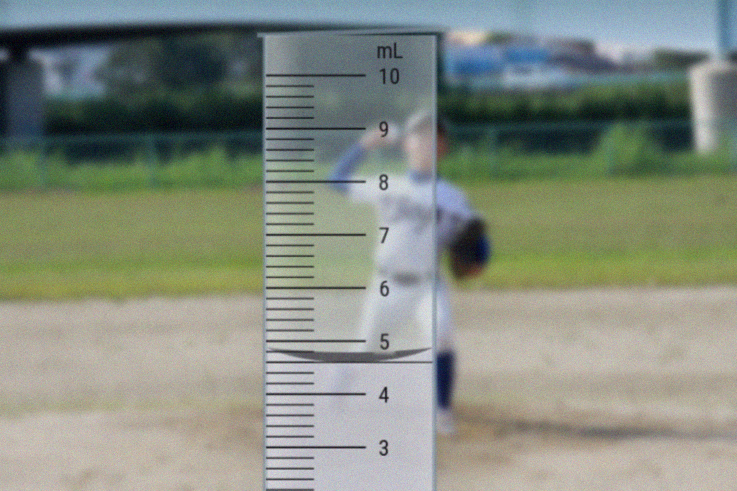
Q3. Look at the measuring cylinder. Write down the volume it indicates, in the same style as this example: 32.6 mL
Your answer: 4.6 mL
